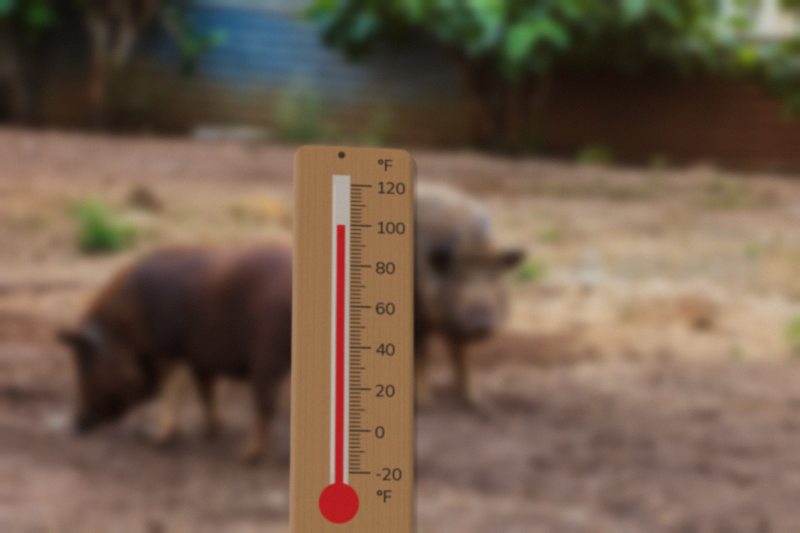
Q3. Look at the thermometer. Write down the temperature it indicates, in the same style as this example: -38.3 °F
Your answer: 100 °F
